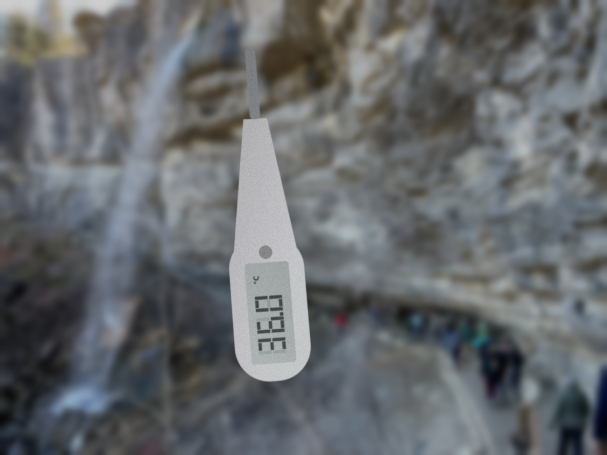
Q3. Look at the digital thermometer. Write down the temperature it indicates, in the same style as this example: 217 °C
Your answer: 36.0 °C
